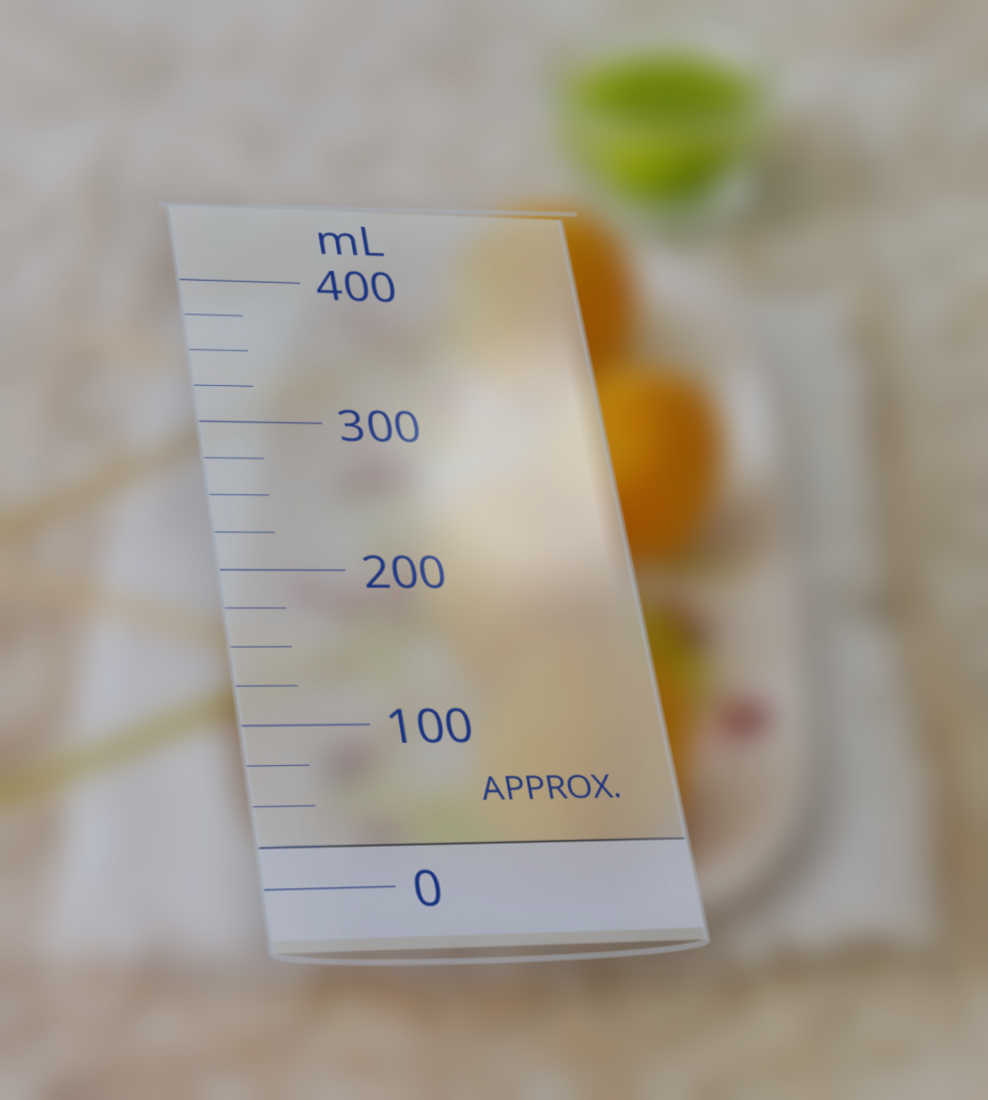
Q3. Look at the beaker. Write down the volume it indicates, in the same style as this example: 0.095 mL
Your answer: 25 mL
